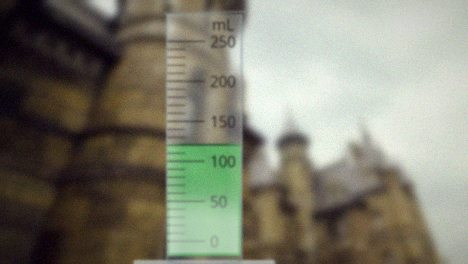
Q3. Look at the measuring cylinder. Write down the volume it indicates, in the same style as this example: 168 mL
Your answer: 120 mL
